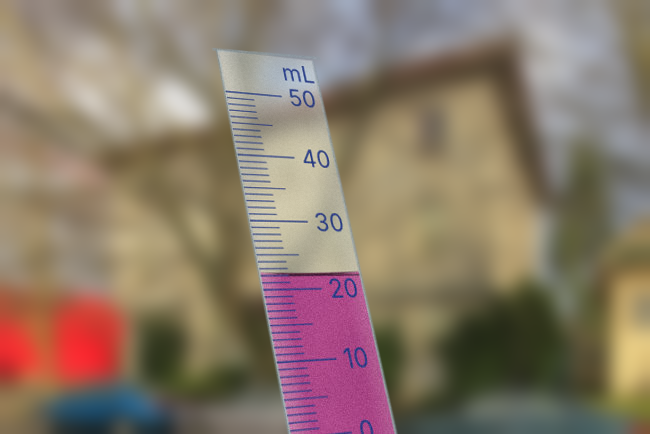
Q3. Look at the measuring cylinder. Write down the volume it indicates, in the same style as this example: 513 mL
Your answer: 22 mL
